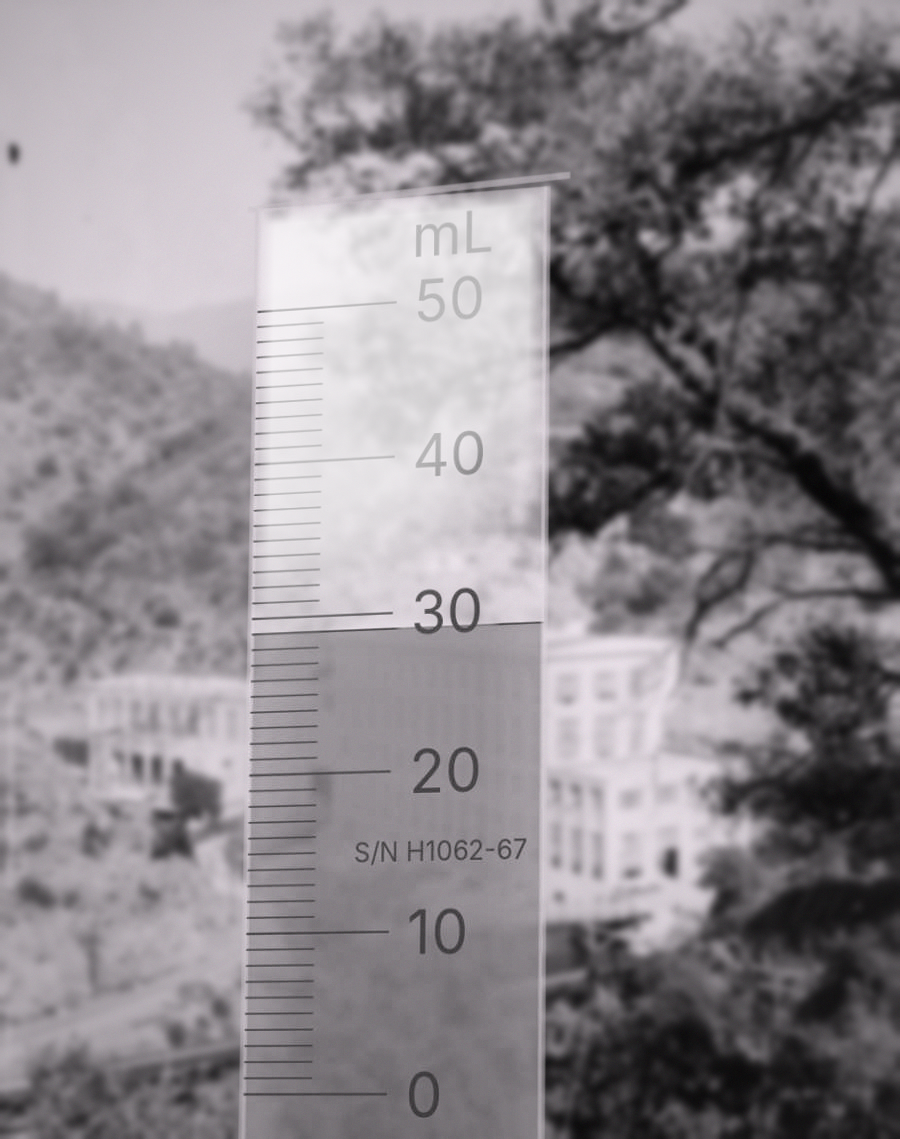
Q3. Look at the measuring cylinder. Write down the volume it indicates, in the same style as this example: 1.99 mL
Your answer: 29 mL
